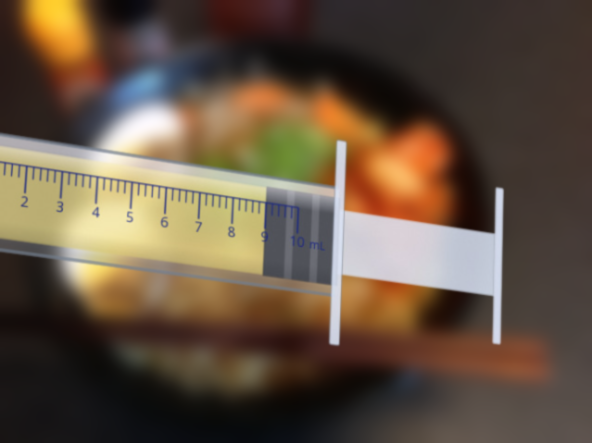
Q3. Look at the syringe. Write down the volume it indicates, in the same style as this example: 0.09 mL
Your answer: 9 mL
